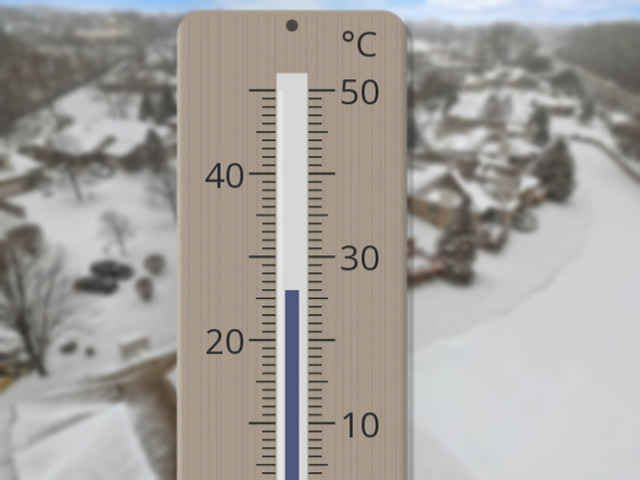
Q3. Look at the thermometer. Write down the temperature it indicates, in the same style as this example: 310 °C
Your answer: 26 °C
